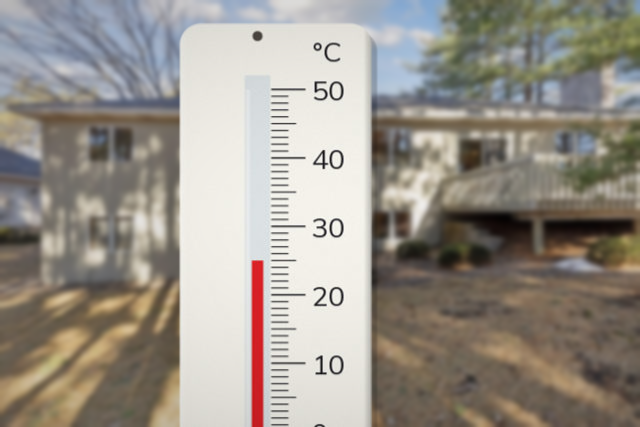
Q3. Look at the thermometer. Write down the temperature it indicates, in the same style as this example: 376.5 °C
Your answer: 25 °C
